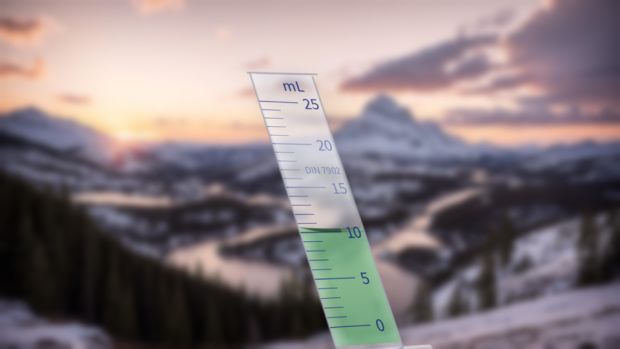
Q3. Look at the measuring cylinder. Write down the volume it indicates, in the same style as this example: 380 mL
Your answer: 10 mL
